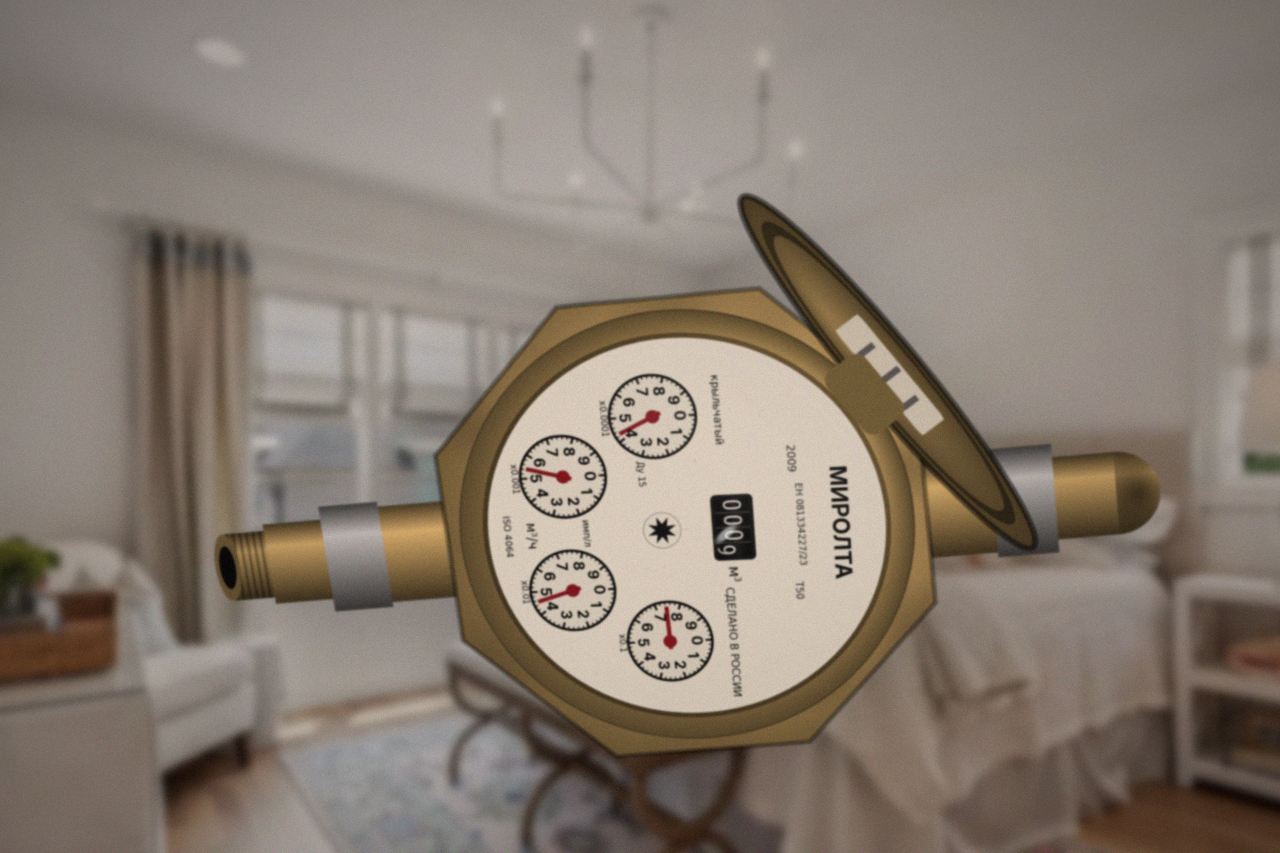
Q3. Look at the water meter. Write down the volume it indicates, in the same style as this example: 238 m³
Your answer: 8.7454 m³
